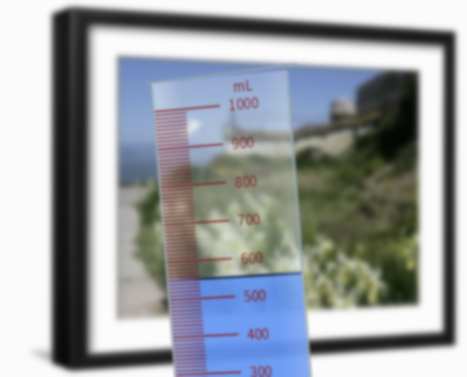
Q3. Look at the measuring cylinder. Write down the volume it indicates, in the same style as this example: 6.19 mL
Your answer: 550 mL
